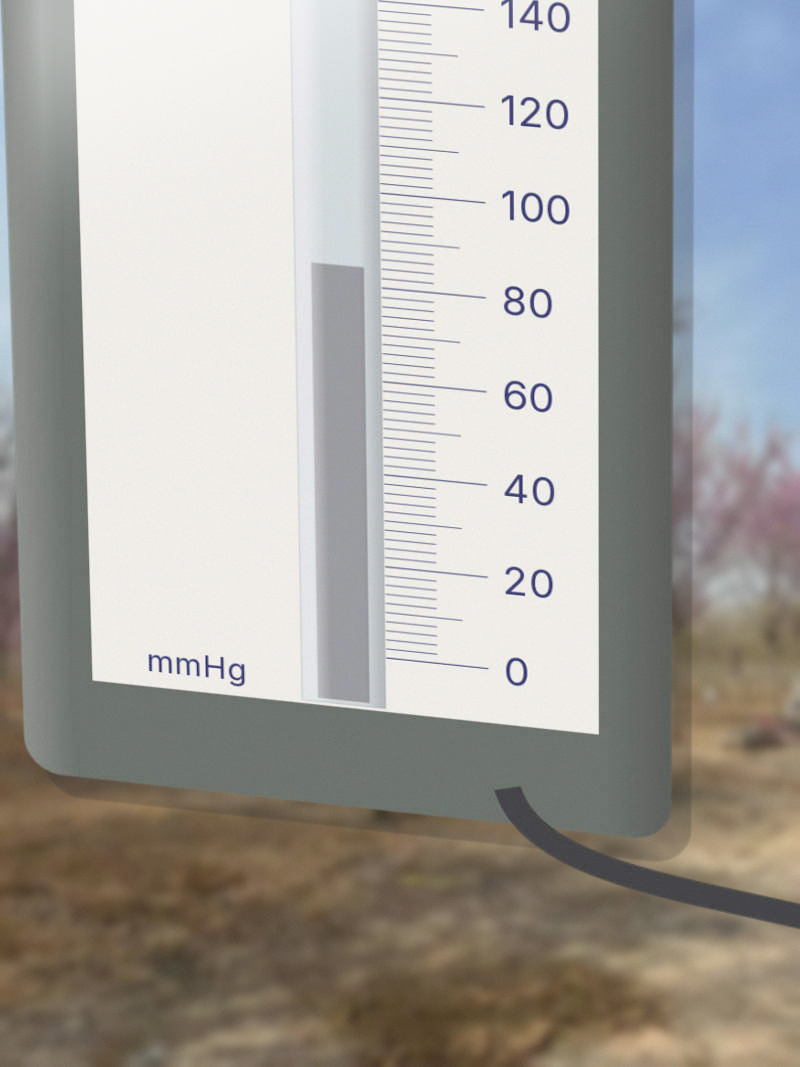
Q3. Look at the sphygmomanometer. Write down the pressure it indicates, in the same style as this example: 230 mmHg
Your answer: 84 mmHg
